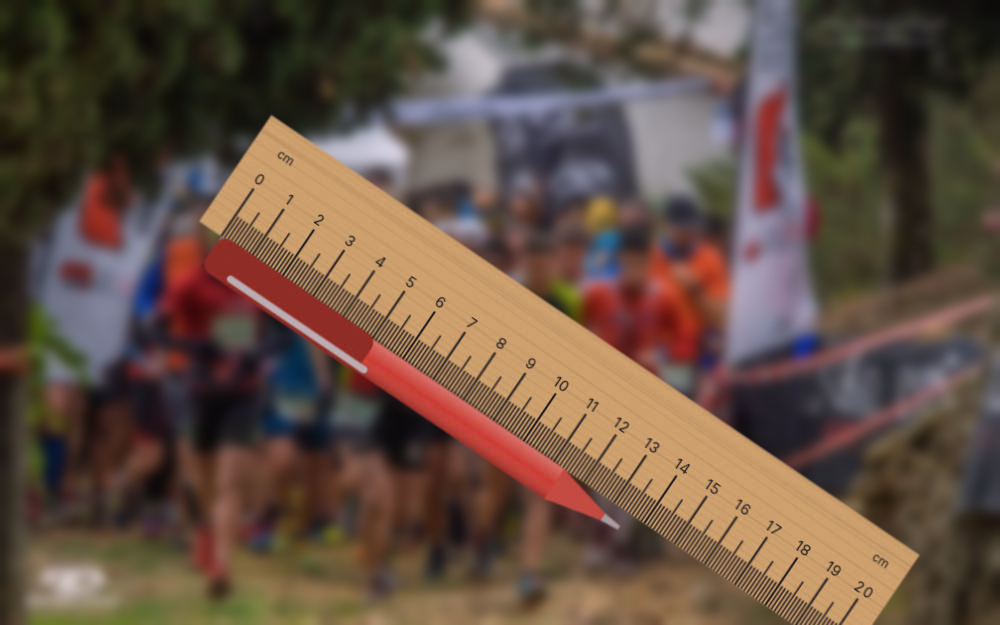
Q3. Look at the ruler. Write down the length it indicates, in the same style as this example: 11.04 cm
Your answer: 13.5 cm
